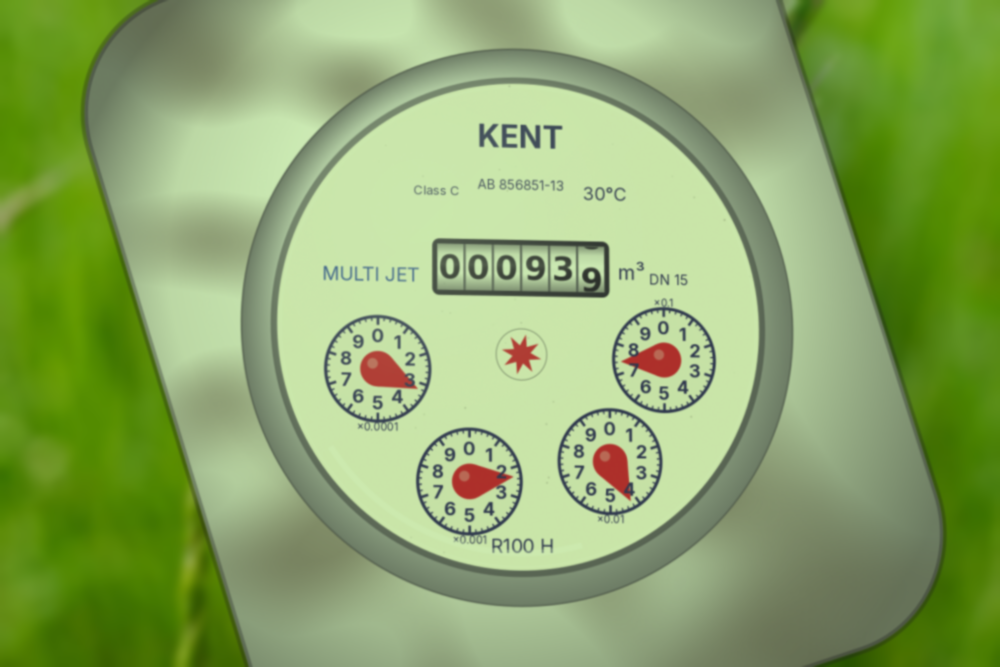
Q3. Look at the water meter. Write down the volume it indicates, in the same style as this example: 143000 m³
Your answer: 938.7423 m³
